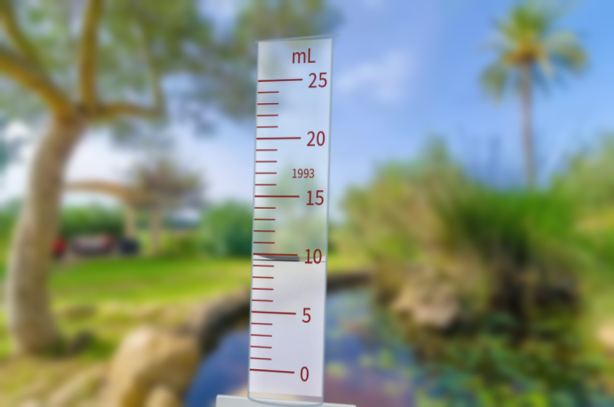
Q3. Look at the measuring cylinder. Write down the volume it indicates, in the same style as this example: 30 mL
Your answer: 9.5 mL
